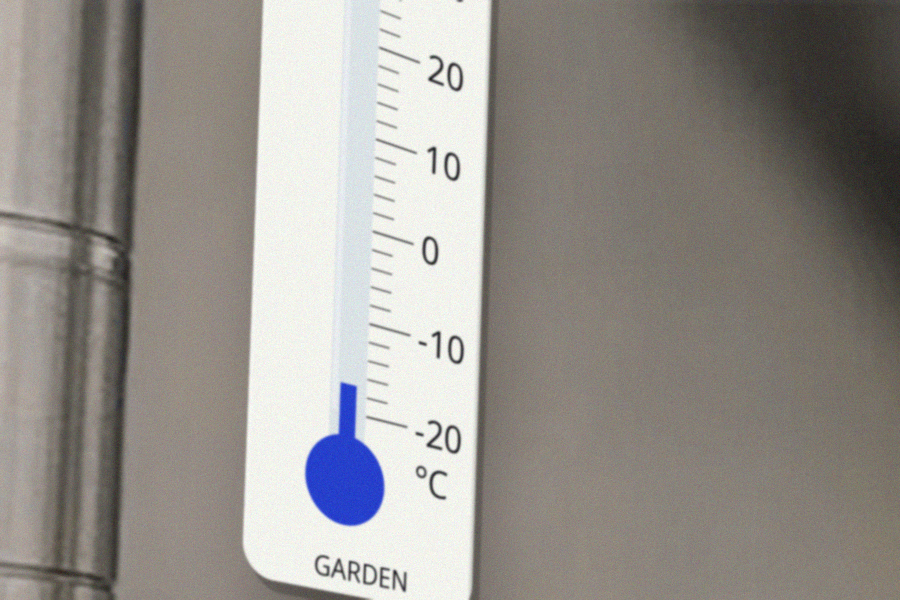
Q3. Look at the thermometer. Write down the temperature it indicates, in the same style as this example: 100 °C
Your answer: -17 °C
